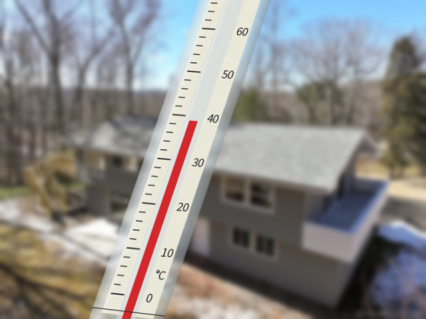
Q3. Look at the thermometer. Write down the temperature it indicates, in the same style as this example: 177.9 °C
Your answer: 39 °C
